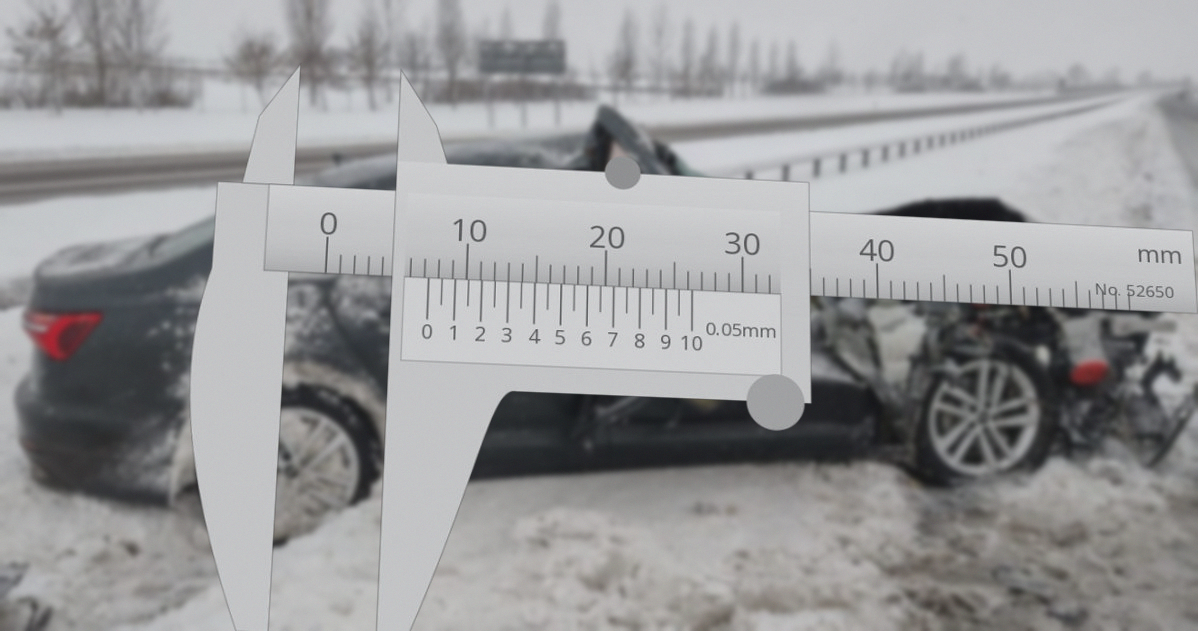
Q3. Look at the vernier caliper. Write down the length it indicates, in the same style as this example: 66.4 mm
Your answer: 7.3 mm
